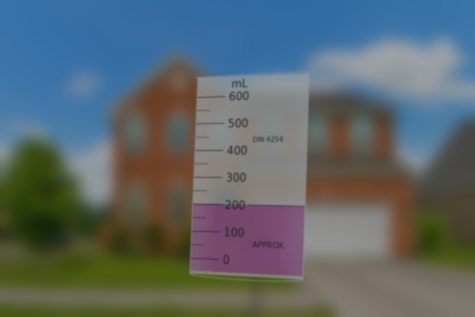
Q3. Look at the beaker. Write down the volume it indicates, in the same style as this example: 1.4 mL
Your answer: 200 mL
